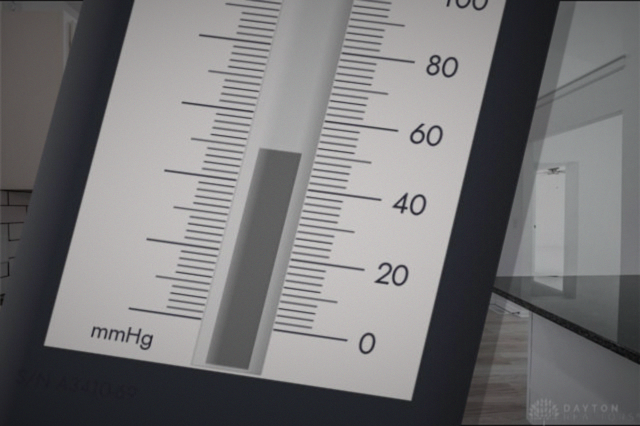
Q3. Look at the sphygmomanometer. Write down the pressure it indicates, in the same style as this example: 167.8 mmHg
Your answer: 50 mmHg
